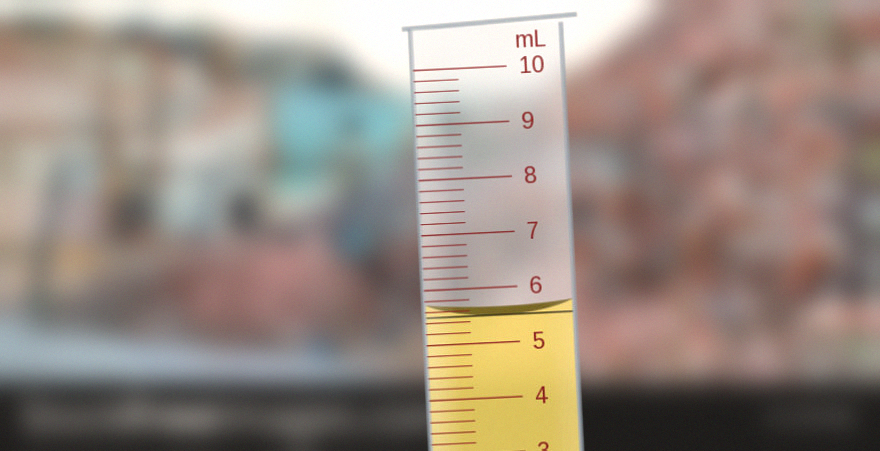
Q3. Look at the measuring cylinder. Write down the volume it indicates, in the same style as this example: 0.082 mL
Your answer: 5.5 mL
